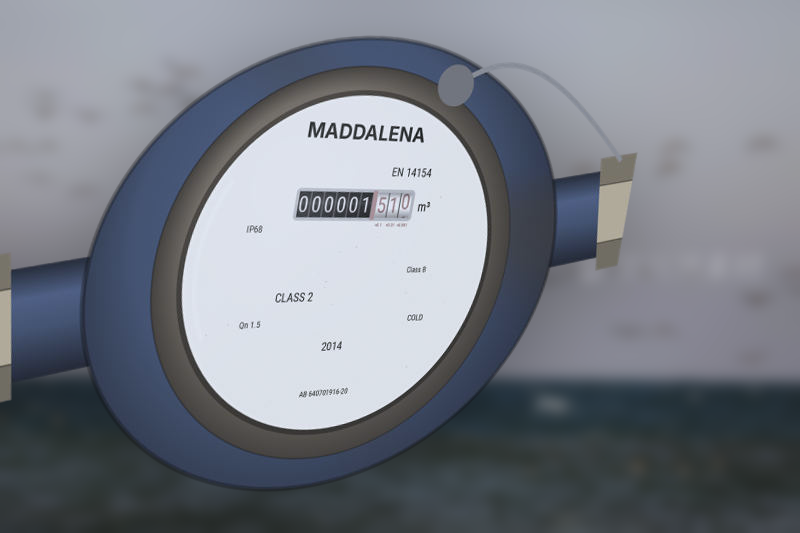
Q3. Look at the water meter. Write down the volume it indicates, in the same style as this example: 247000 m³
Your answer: 1.510 m³
